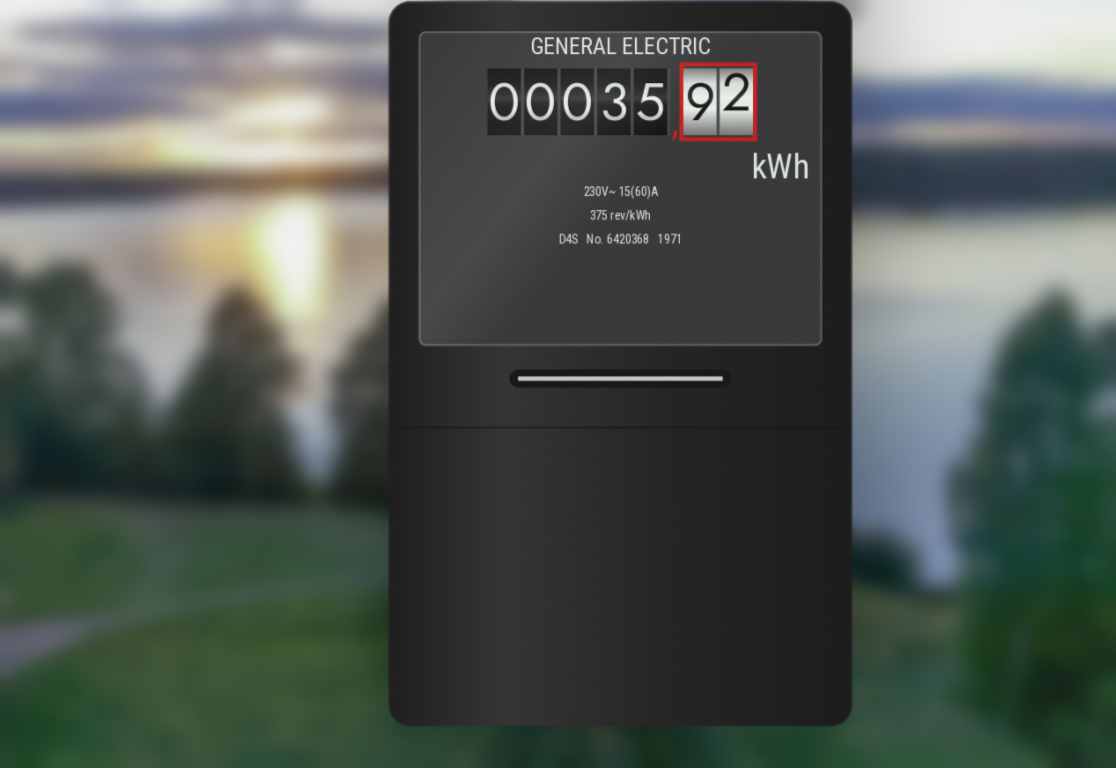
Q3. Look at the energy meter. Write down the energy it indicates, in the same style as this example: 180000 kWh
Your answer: 35.92 kWh
